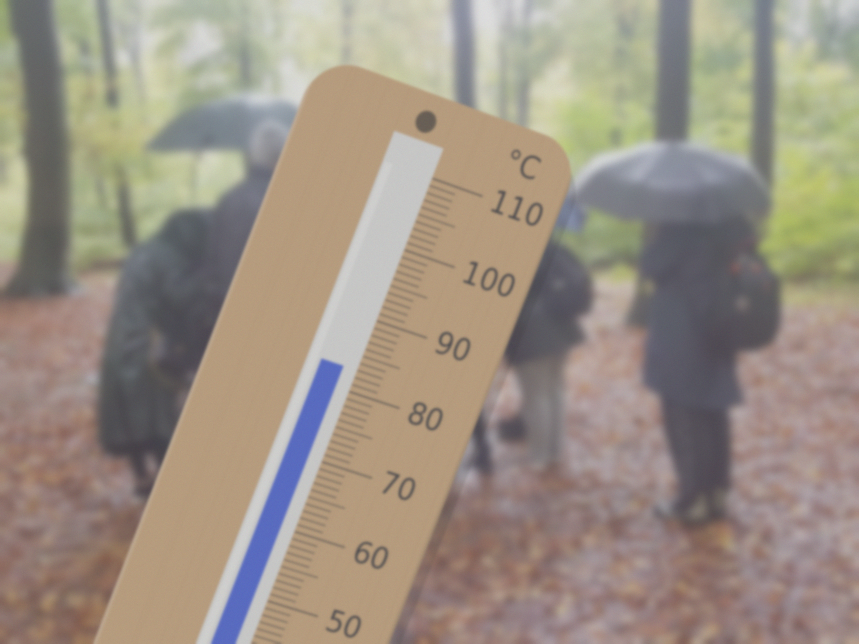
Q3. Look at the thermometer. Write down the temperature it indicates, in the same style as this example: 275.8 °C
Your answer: 83 °C
